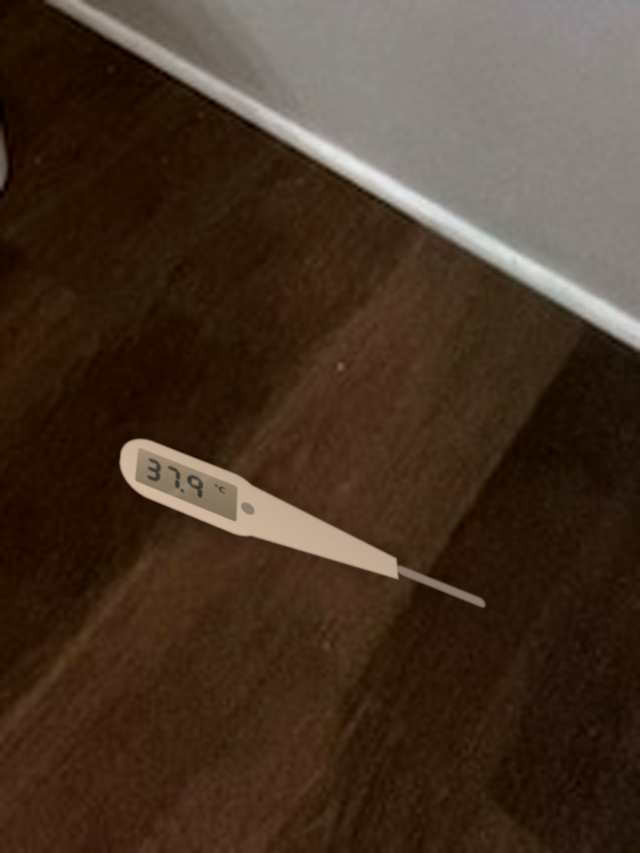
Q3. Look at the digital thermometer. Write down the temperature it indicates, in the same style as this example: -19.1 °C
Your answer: 37.9 °C
